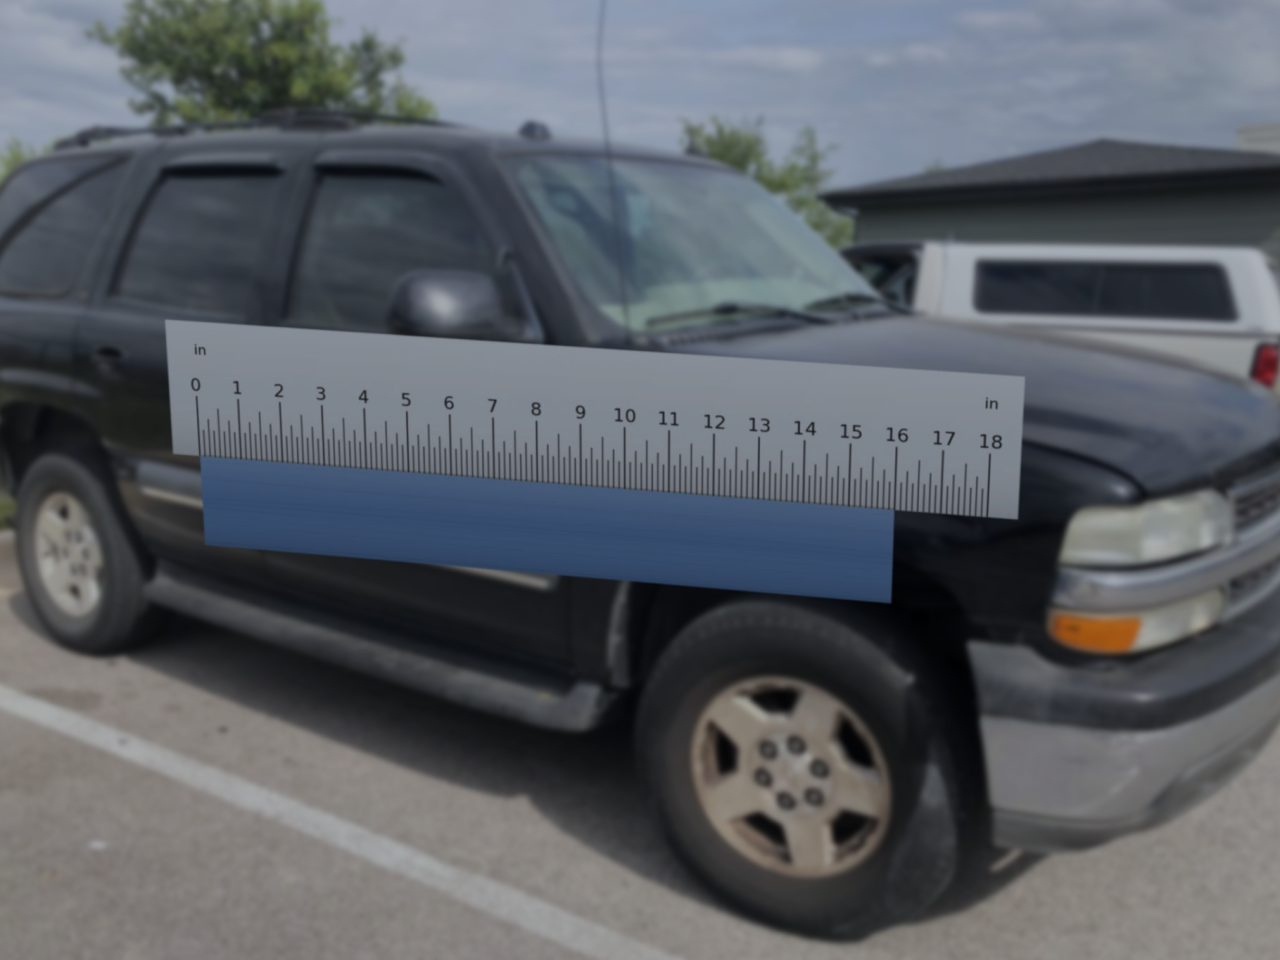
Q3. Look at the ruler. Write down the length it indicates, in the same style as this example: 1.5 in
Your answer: 16 in
